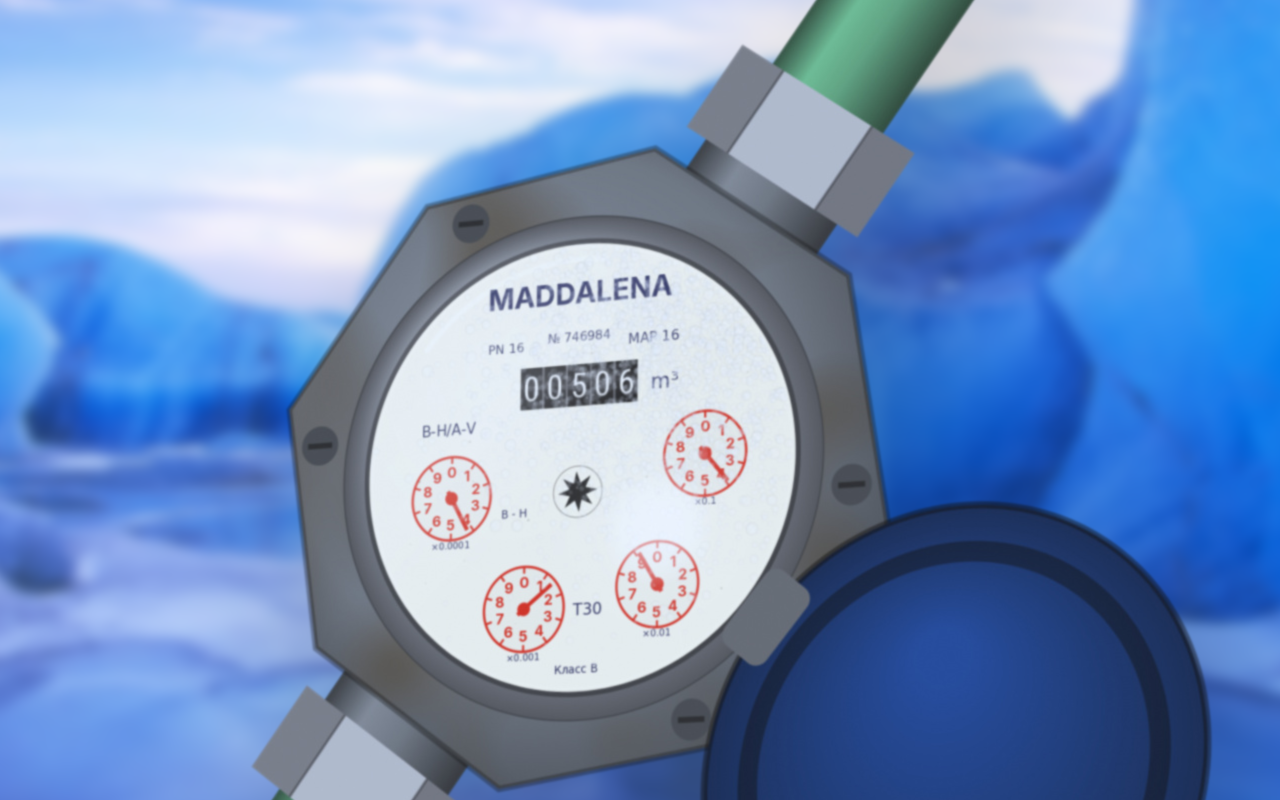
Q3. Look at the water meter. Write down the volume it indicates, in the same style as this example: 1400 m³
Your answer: 506.3914 m³
